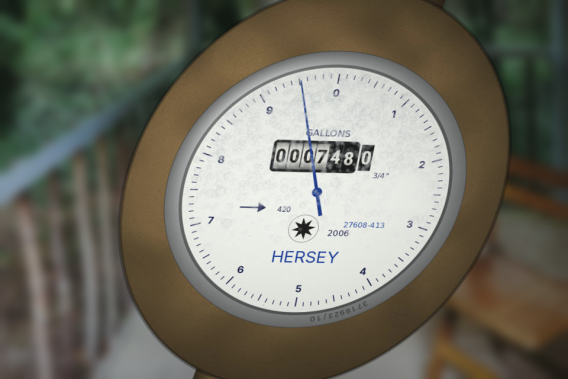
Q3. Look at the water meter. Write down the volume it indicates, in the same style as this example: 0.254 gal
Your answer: 7479.5 gal
